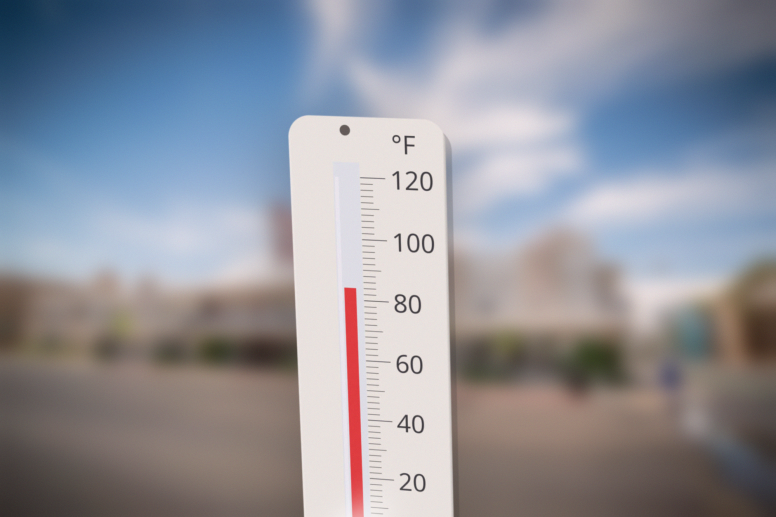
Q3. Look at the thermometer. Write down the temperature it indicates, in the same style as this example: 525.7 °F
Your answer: 84 °F
